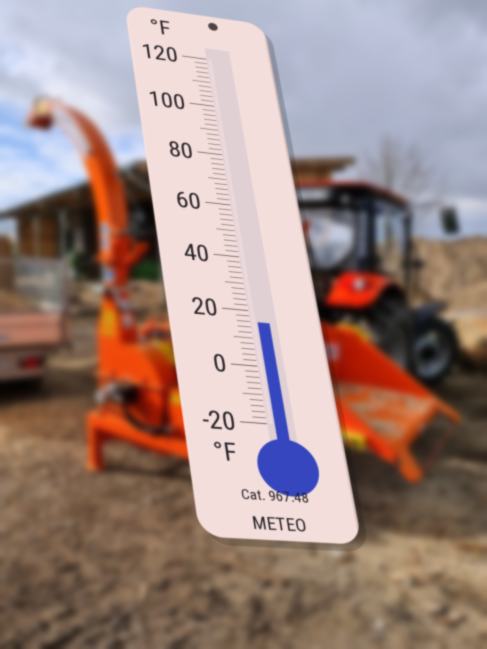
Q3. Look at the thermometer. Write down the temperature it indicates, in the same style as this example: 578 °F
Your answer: 16 °F
